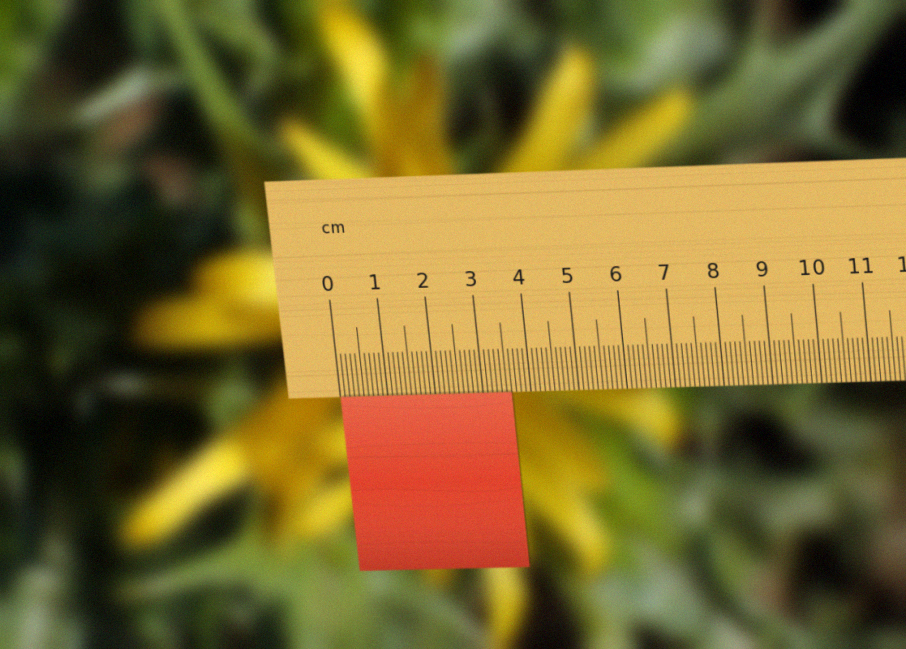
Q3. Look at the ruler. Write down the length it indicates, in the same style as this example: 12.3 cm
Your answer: 3.6 cm
